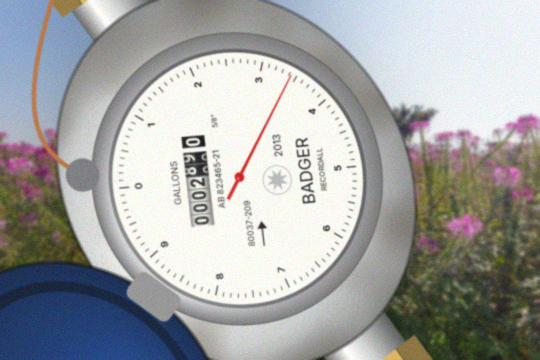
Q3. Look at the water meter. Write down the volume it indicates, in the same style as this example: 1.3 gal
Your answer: 2893.4 gal
